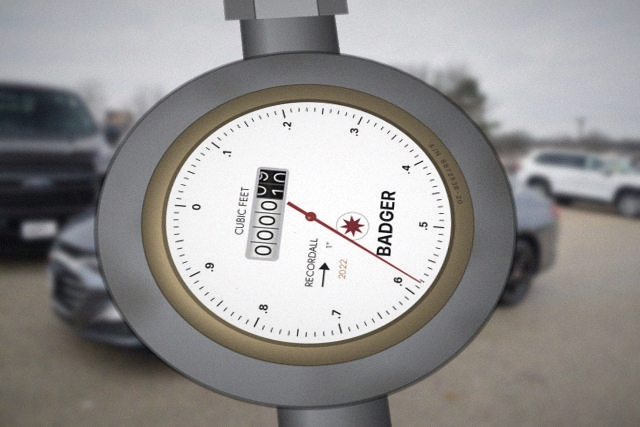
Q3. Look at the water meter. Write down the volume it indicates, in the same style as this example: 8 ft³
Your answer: 9.58 ft³
